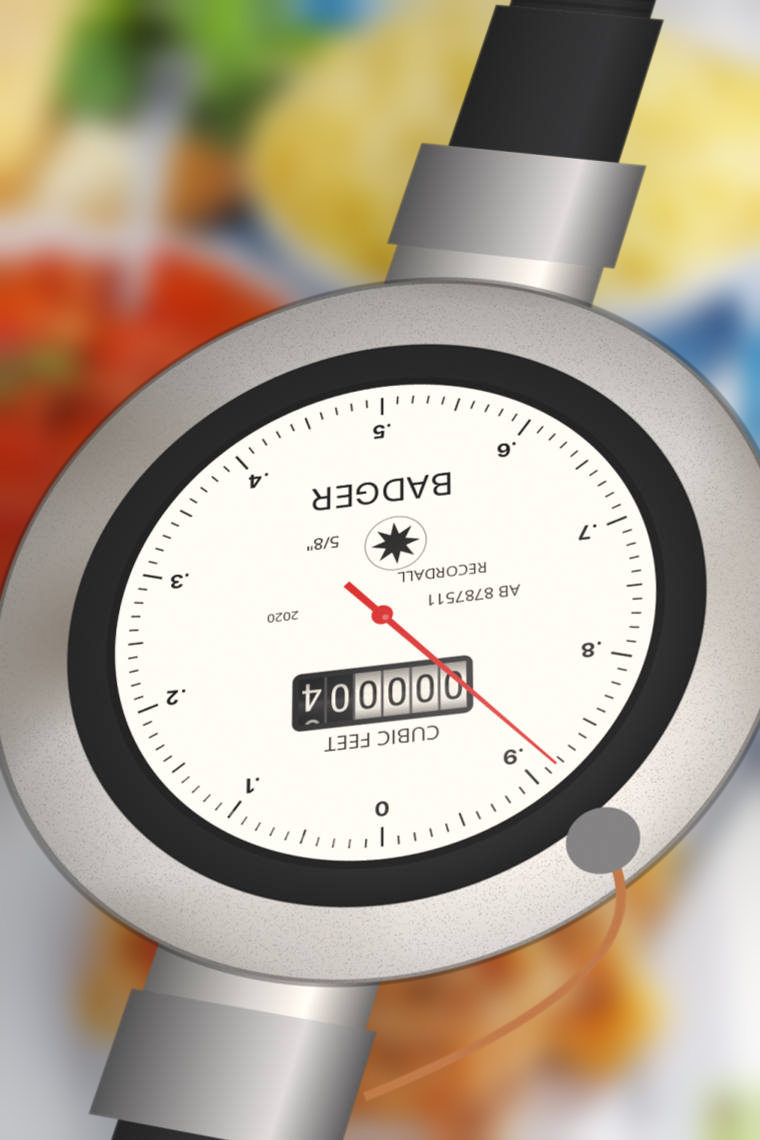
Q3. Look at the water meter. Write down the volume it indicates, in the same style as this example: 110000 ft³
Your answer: 3.88 ft³
